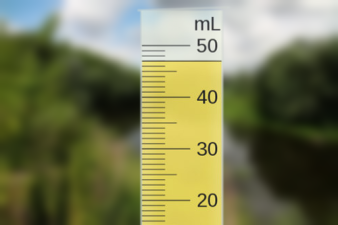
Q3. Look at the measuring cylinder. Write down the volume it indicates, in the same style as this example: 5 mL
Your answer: 47 mL
